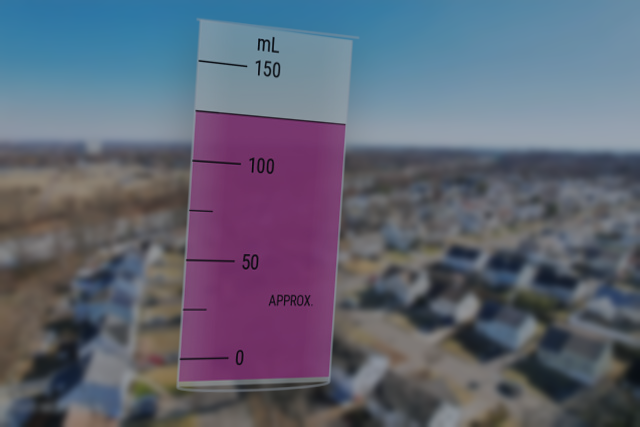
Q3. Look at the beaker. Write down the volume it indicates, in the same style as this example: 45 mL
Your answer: 125 mL
